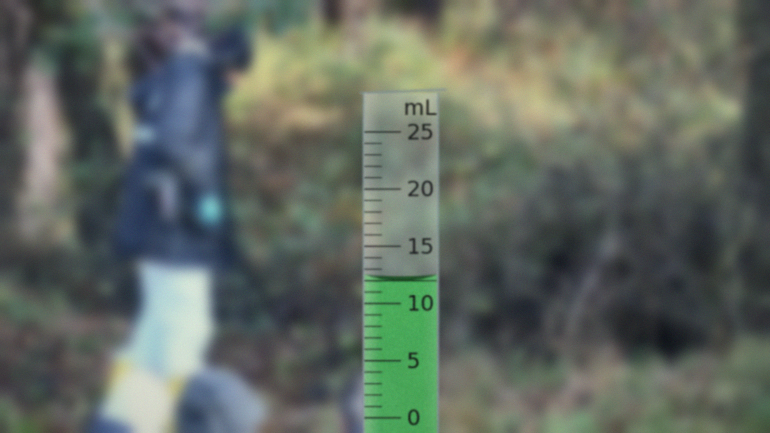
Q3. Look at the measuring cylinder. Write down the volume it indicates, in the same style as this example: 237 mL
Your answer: 12 mL
